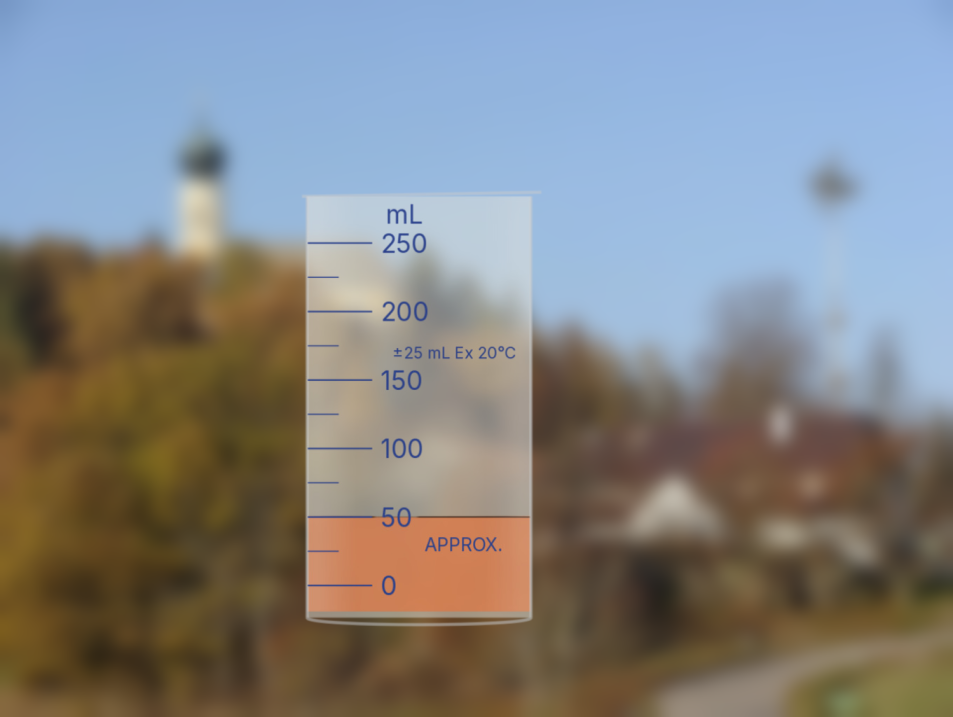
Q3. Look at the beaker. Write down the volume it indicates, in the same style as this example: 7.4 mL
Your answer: 50 mL
